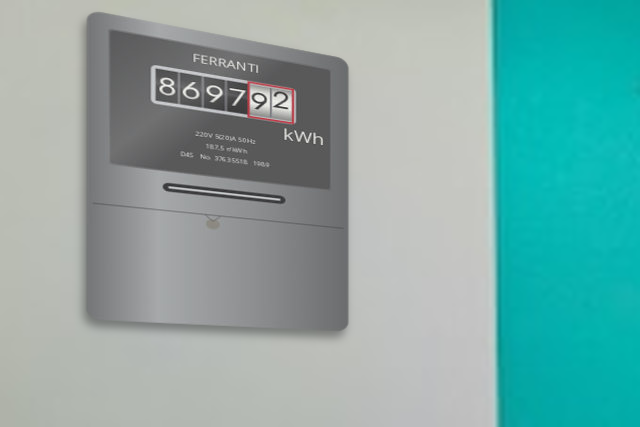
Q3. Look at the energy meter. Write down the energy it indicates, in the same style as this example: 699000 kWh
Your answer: 8697.92 kWh
